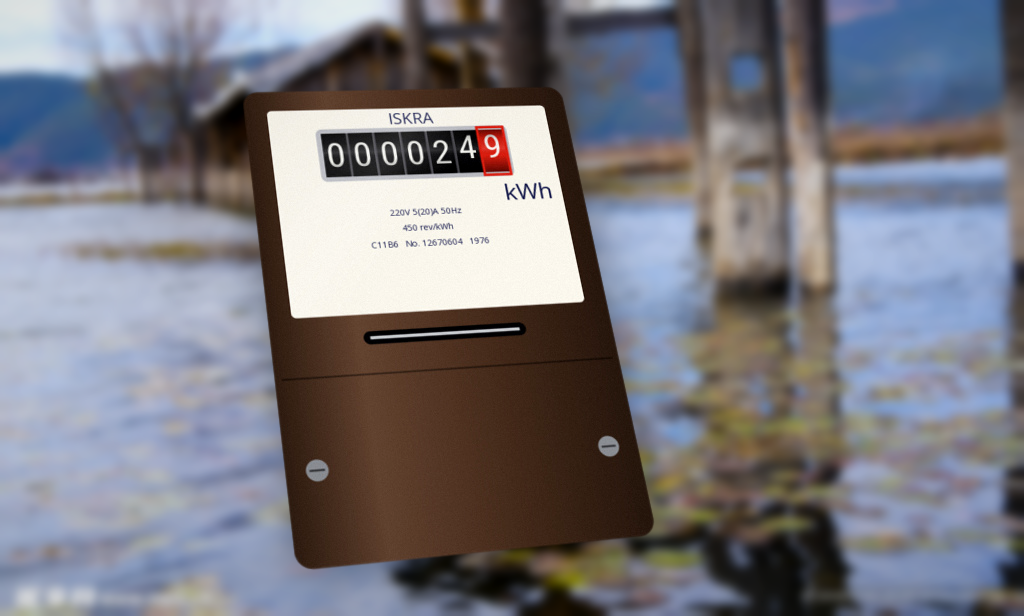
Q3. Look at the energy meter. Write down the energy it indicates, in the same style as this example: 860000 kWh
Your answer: 24.9 kWh
